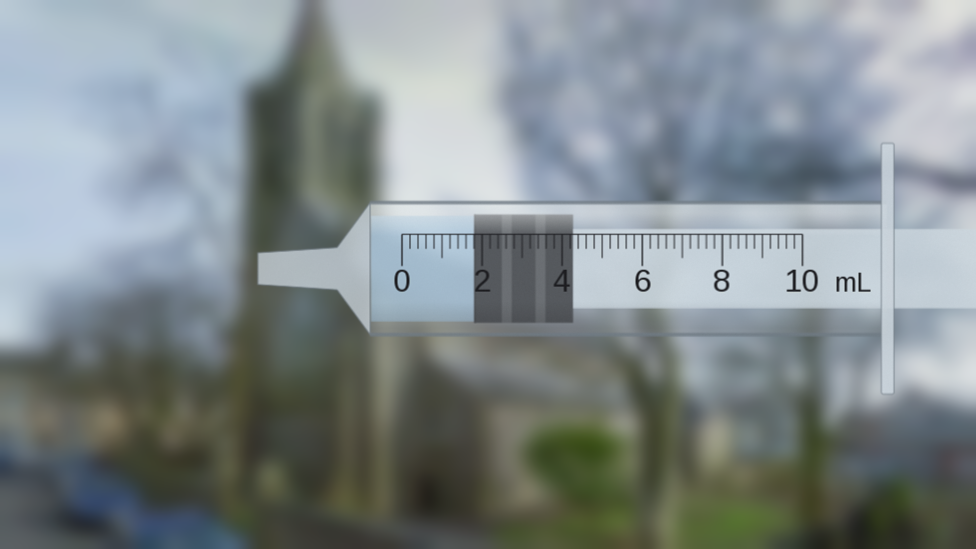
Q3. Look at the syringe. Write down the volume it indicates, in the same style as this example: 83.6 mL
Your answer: 1.8 mL
